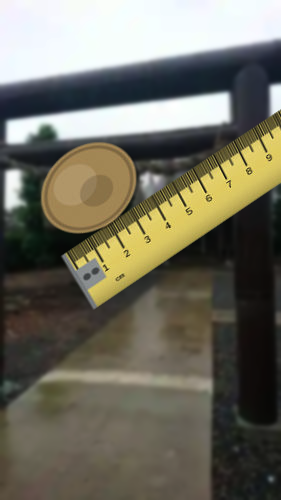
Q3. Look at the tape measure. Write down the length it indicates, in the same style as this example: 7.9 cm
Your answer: 4 cm
